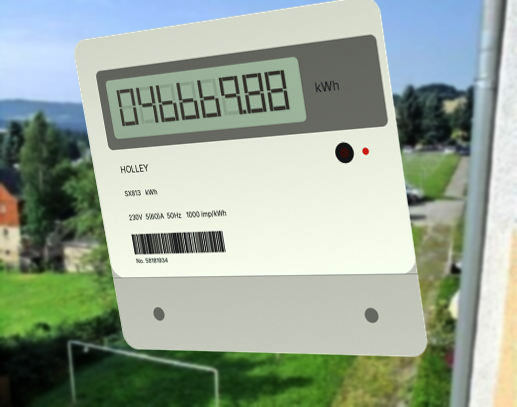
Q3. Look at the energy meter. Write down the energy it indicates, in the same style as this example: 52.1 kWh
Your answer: 46669.88 kWh
